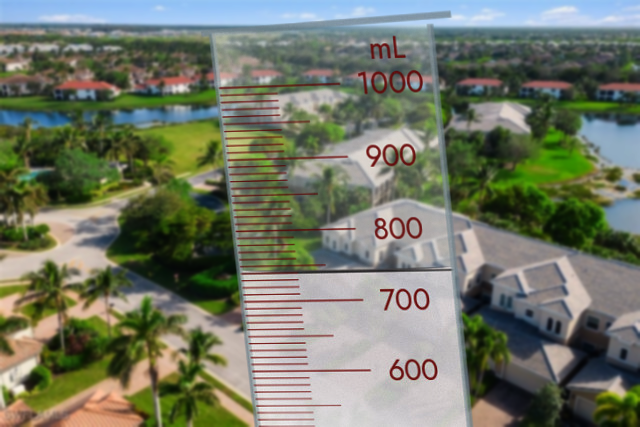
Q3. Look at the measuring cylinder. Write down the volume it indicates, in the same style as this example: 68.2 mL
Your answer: 740 mL
